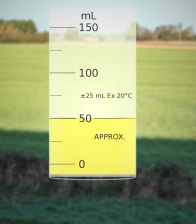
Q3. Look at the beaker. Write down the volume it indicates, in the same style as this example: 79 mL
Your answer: 50 mL
